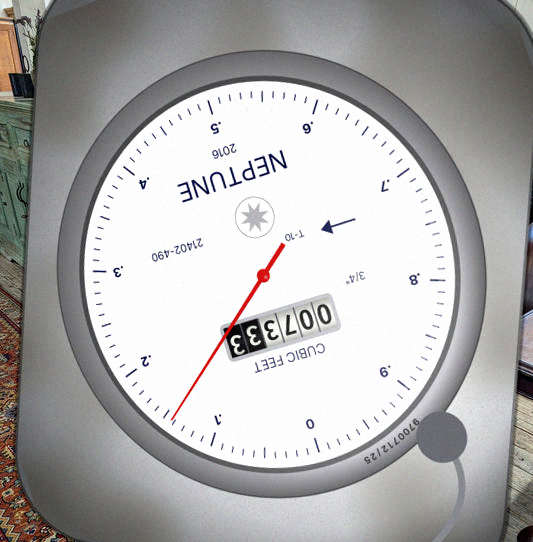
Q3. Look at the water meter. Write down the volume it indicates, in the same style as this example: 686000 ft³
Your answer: 7333.14 ft³
